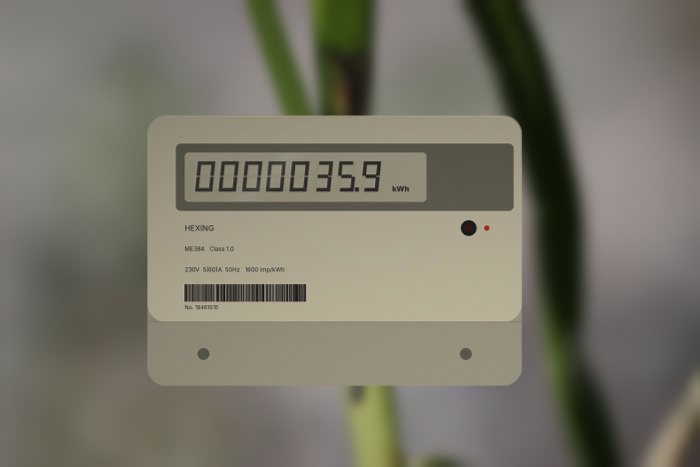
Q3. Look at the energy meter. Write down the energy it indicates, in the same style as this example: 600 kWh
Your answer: 35.9 kWh
